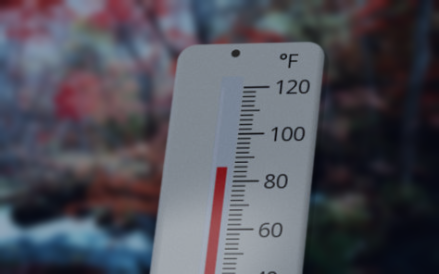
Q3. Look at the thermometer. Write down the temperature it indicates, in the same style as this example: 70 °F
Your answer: 86 °F
